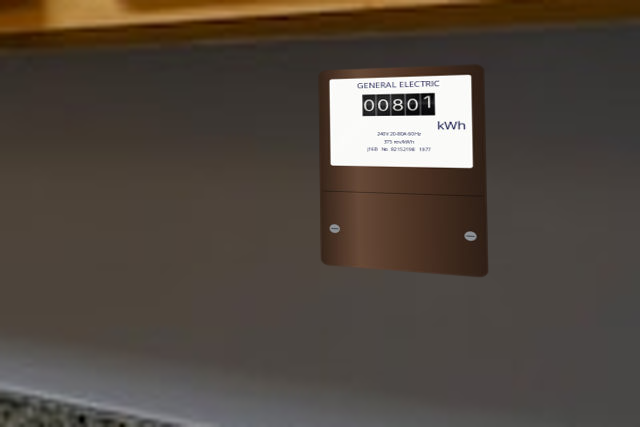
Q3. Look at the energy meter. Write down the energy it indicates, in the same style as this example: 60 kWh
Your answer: 801 kWh
